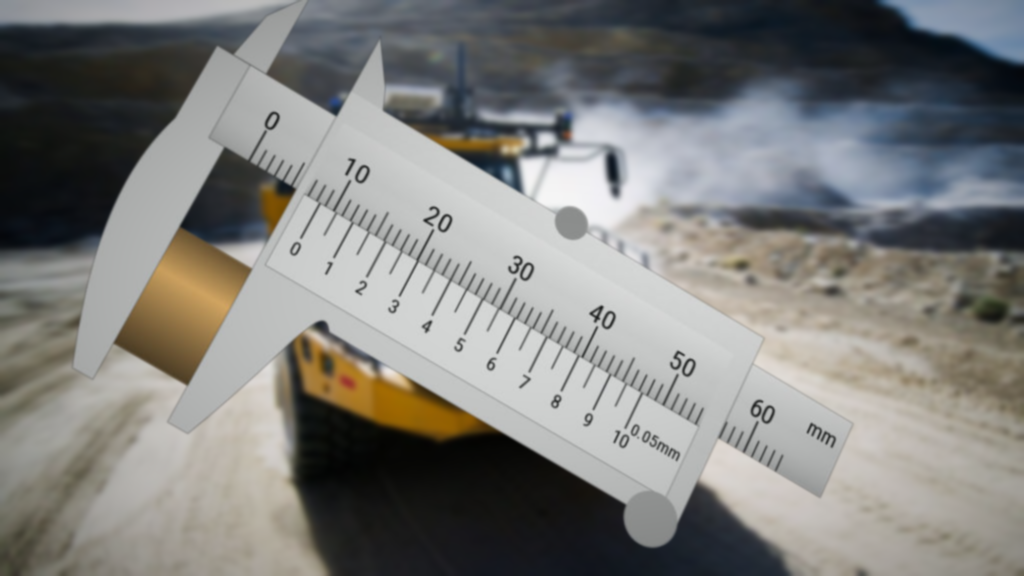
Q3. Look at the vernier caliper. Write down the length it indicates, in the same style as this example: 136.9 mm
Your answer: 8.4 mm
